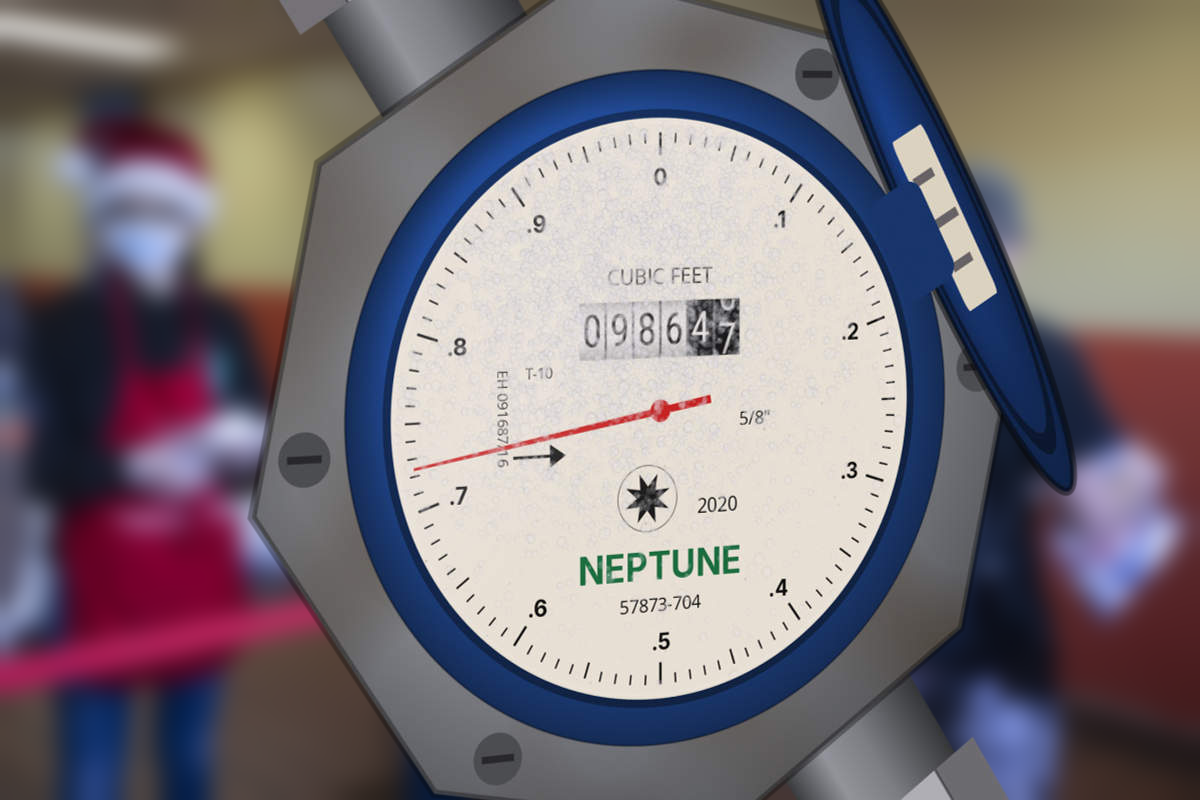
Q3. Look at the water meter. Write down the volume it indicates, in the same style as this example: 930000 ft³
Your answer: 98646.72 ft³
